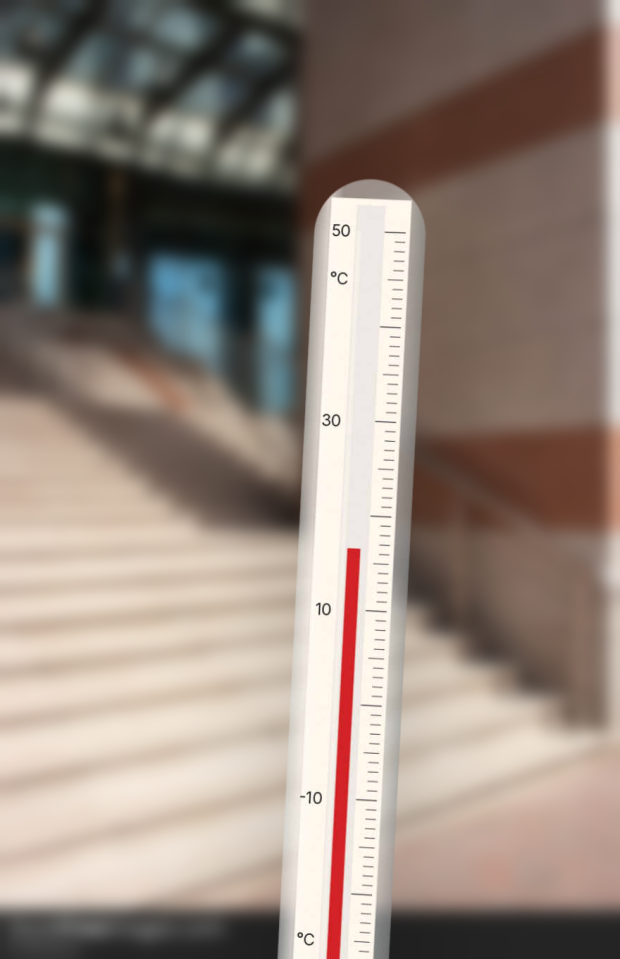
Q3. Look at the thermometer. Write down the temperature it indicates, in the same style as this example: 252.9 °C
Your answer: 16.5 °C
